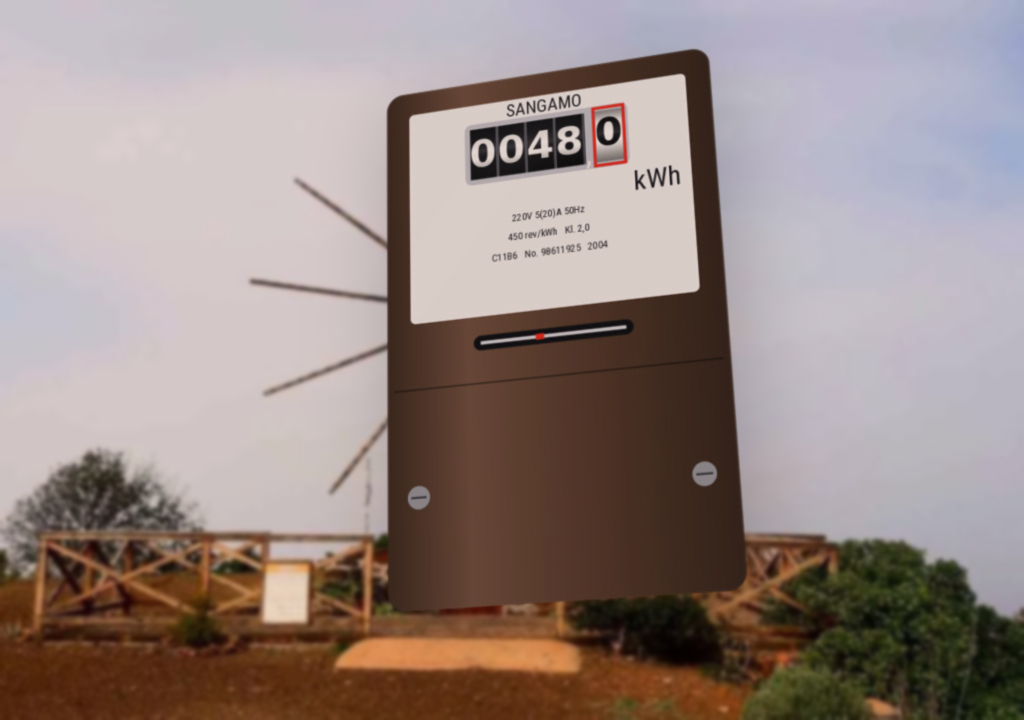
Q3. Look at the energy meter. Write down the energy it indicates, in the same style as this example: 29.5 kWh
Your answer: 48.0 kWh
